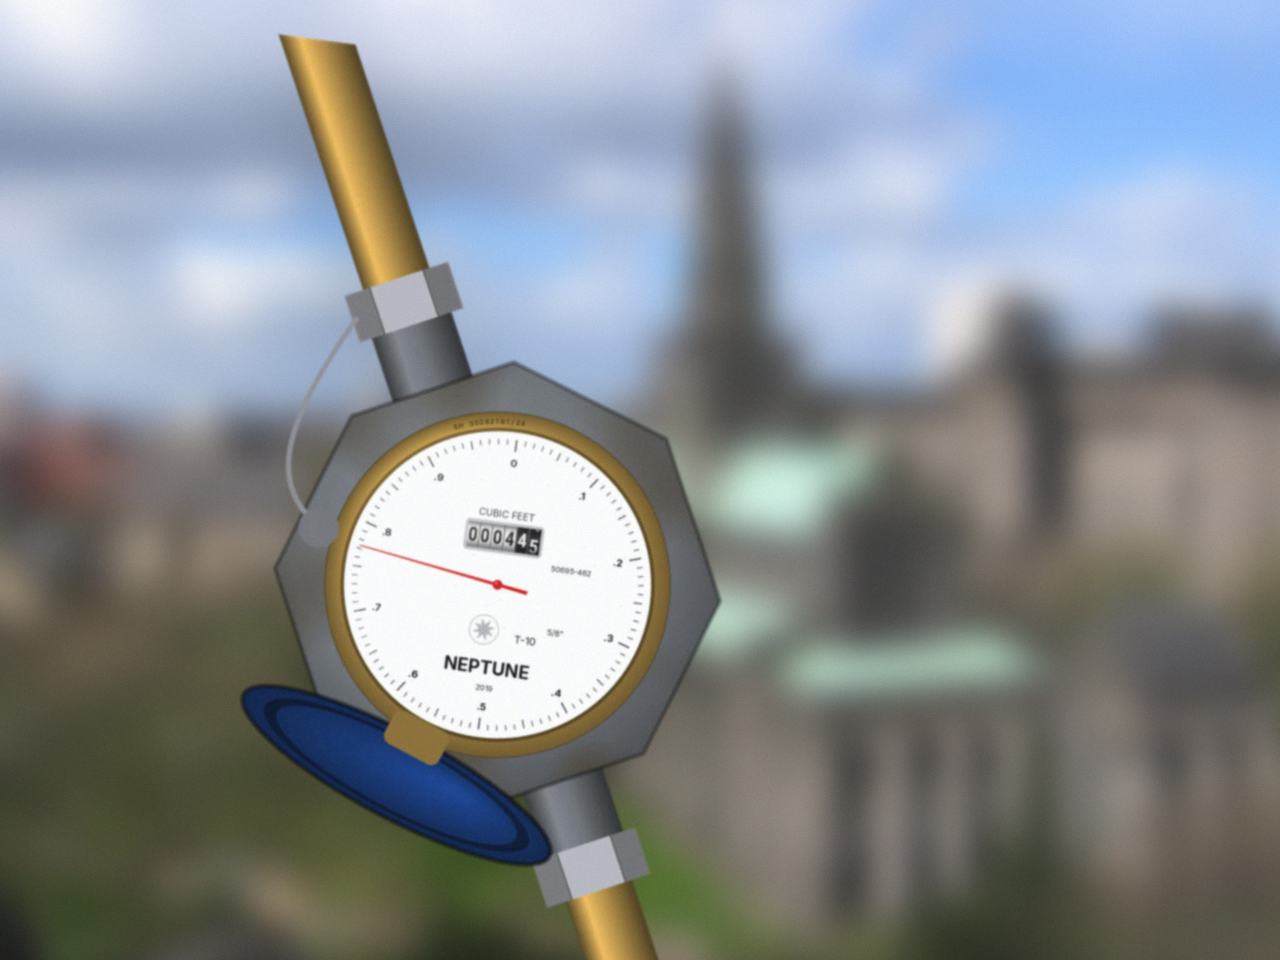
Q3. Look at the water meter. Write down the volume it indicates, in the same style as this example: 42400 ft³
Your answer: 444.77 ft³
